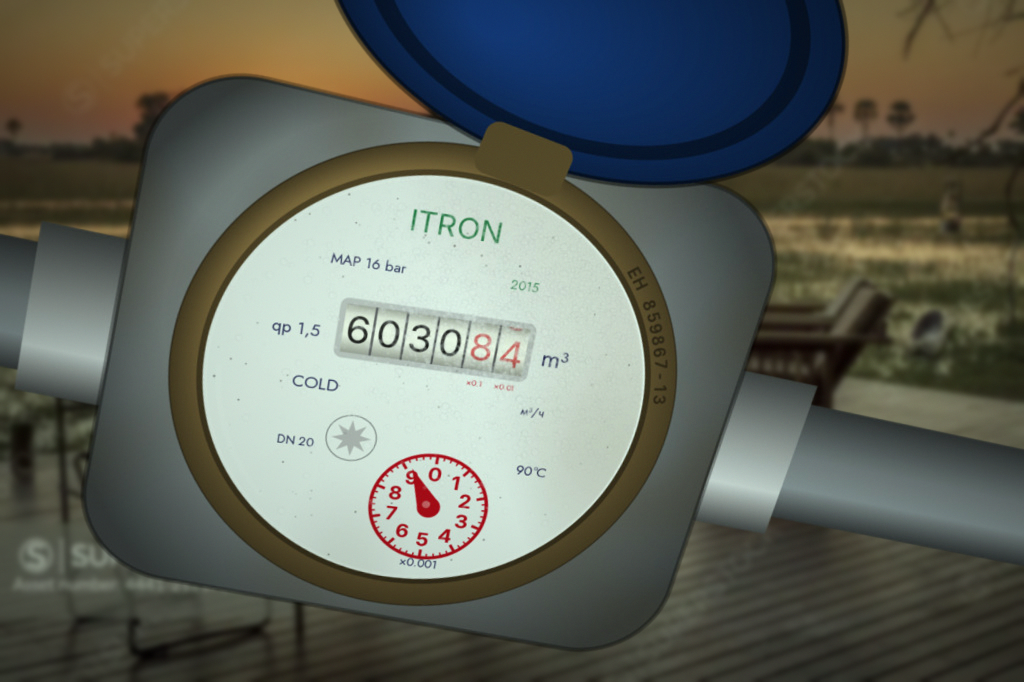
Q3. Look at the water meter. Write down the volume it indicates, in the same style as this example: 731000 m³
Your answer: 6030.839 m³
